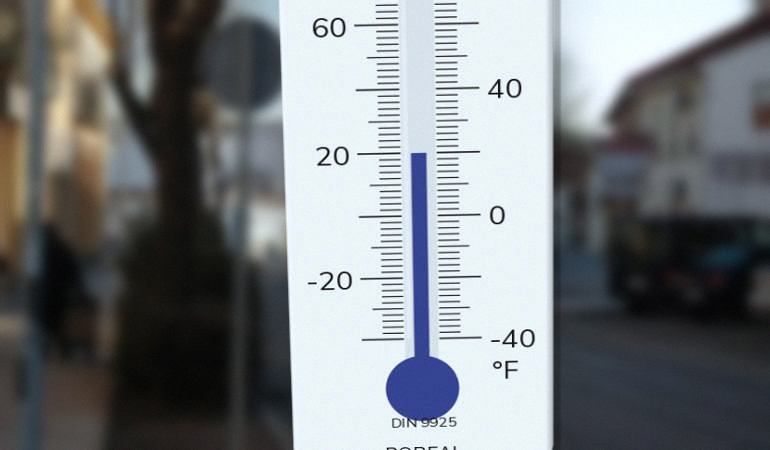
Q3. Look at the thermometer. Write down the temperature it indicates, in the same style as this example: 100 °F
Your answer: 20 °F
